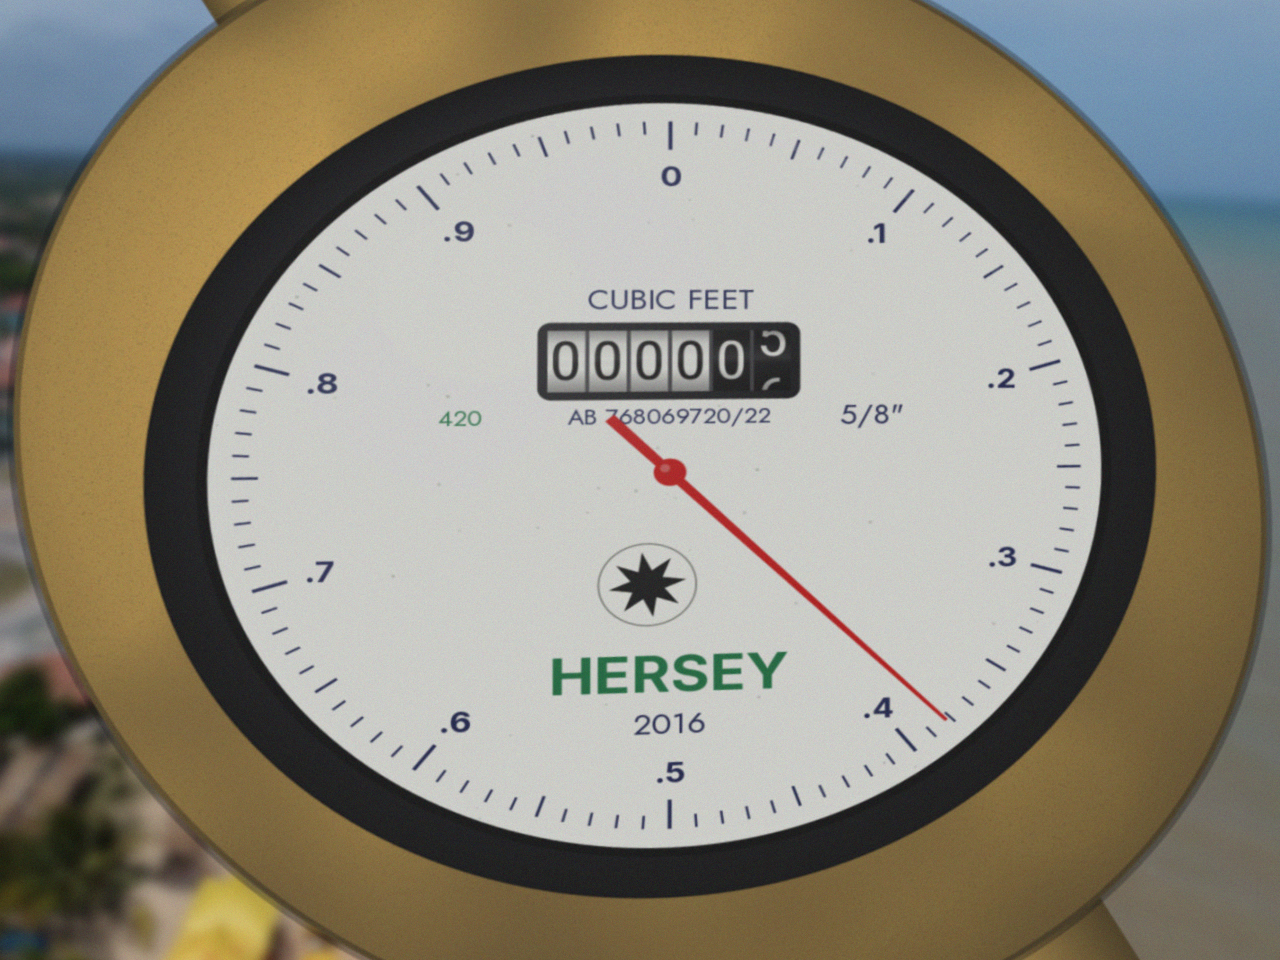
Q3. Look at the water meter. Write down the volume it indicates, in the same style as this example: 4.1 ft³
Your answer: 5.38 ft³
